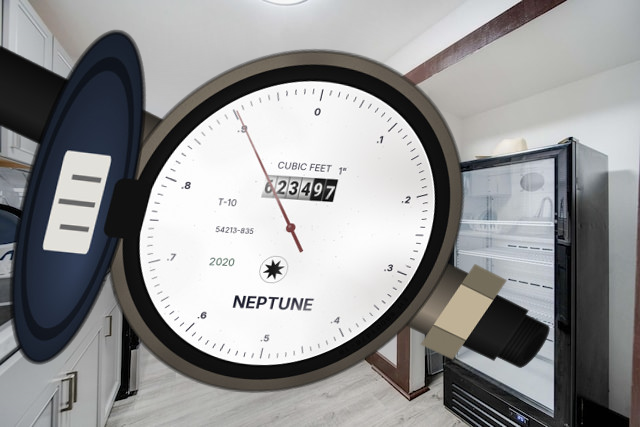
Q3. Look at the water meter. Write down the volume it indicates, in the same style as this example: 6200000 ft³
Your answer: 623496.90 ft³
